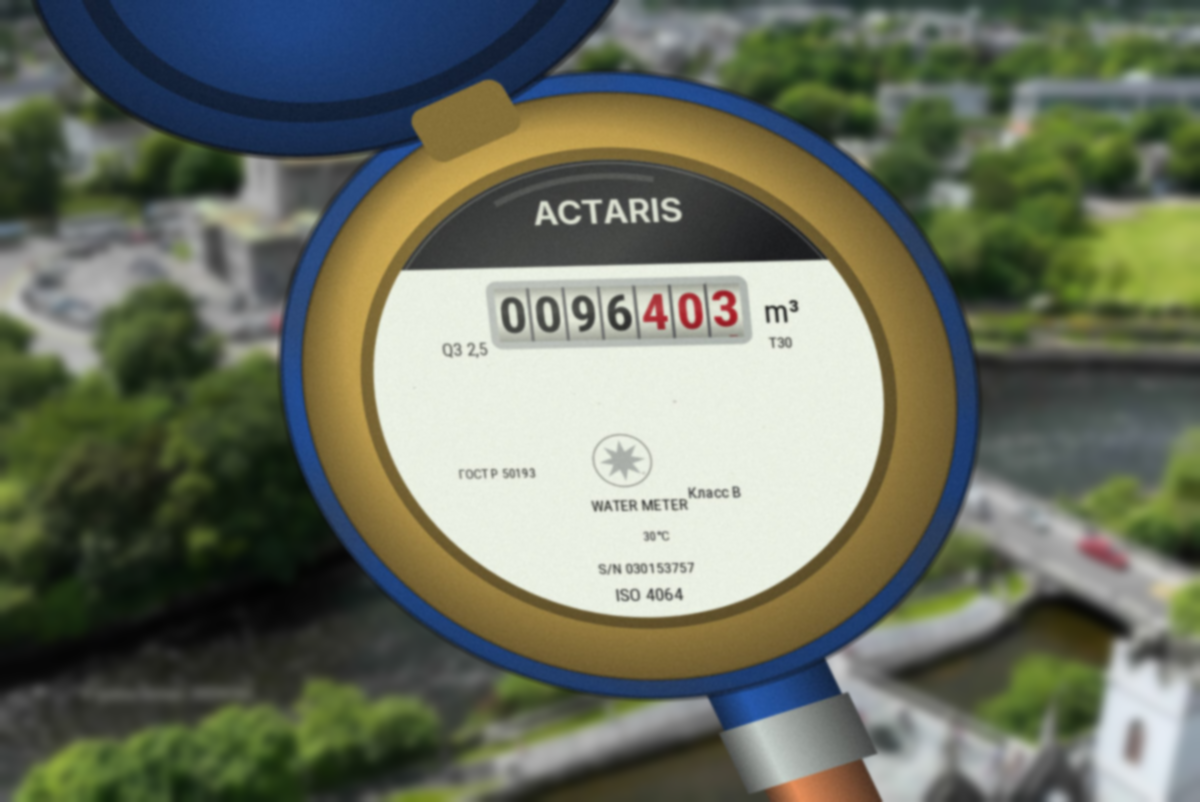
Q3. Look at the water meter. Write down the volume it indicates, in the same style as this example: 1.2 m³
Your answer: 96.403 m³
